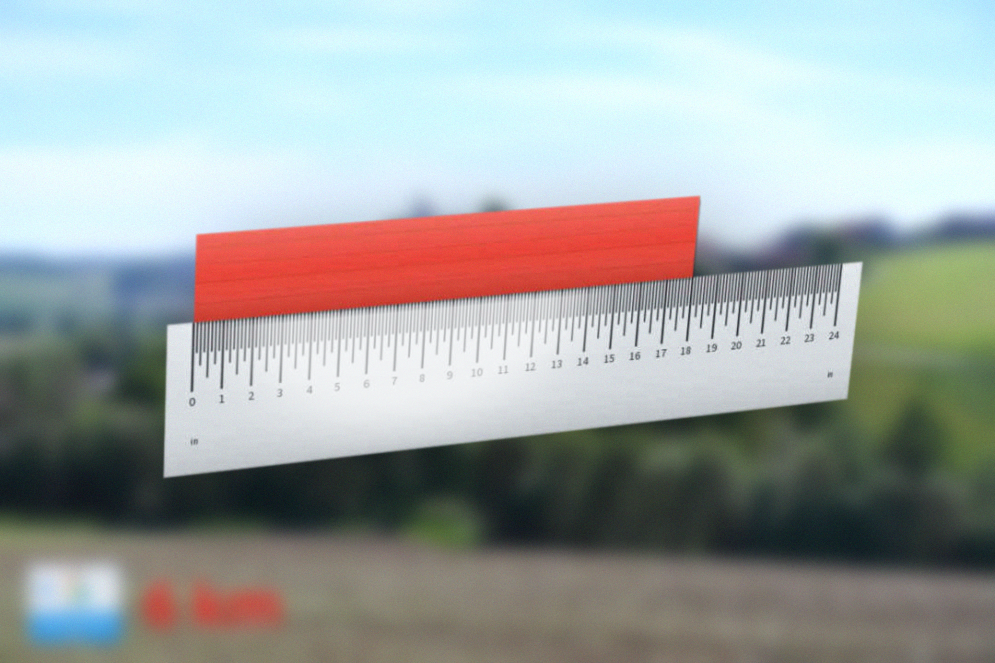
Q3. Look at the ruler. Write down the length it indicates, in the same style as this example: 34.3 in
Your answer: 18 in
